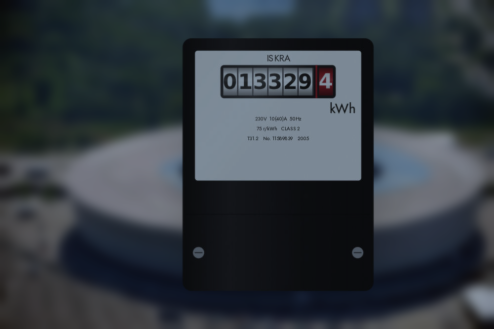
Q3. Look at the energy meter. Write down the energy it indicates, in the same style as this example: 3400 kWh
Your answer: 13329.4 kWh
